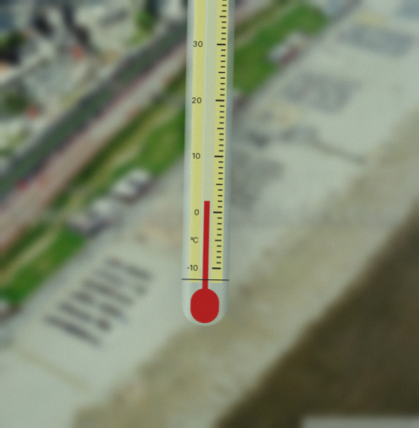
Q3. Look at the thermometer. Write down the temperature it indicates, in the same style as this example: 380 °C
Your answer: 2 °C
